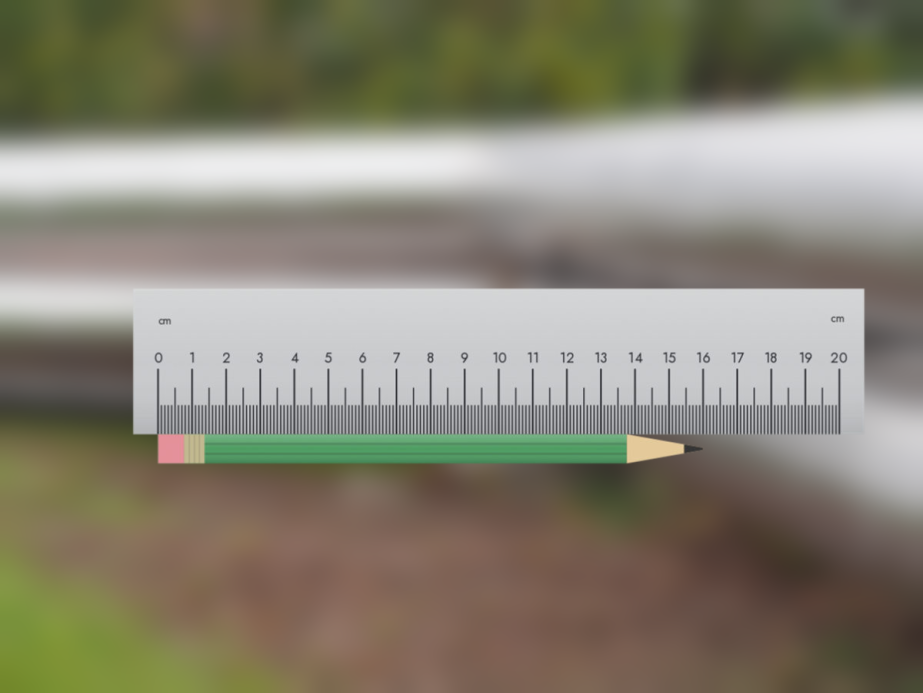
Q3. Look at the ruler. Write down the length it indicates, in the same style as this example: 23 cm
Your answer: 16 cm
